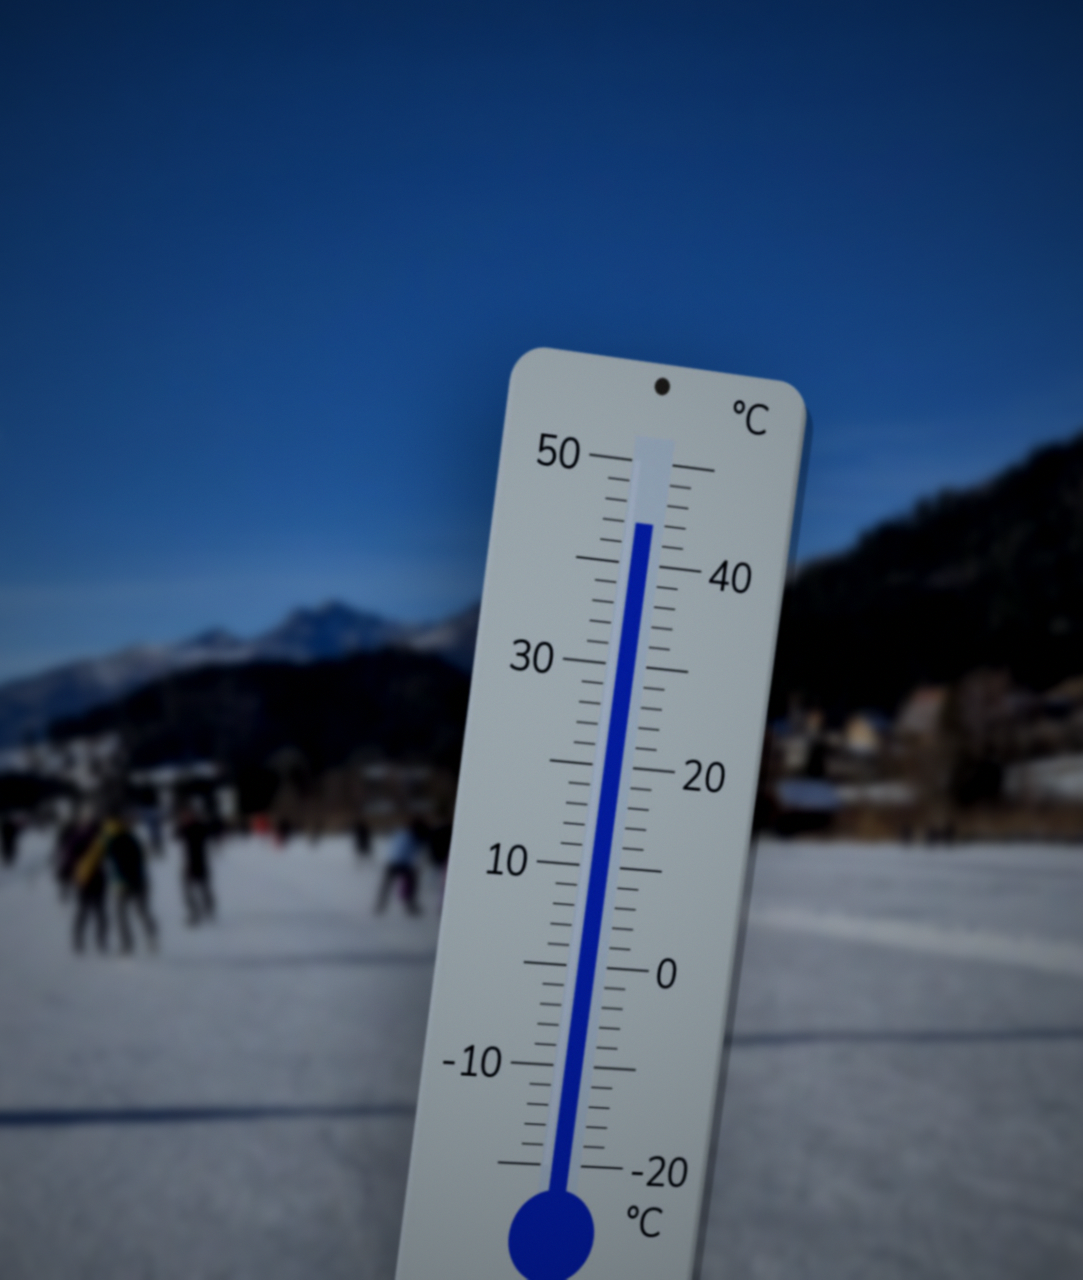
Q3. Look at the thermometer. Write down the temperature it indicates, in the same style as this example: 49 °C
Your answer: 44 °C
